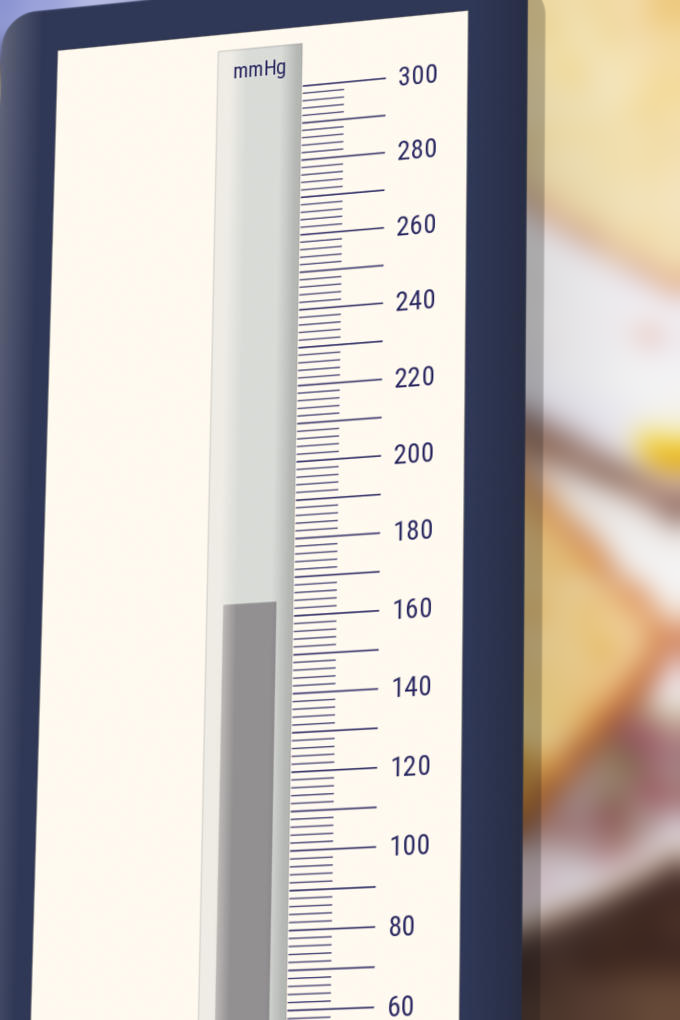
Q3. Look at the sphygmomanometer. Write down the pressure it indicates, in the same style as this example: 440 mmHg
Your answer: 164 mmHg
